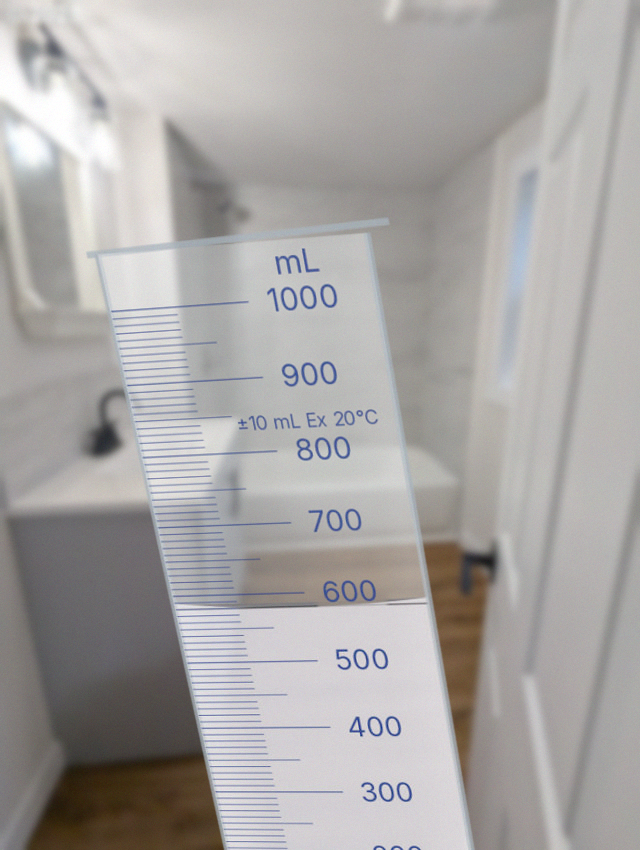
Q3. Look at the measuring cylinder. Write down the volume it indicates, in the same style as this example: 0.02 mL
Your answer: 580 mL
